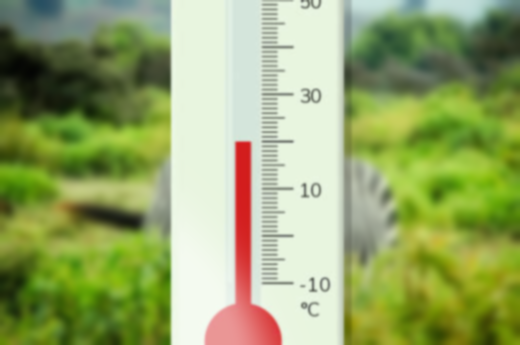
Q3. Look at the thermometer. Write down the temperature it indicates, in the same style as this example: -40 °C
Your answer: 20 °C
